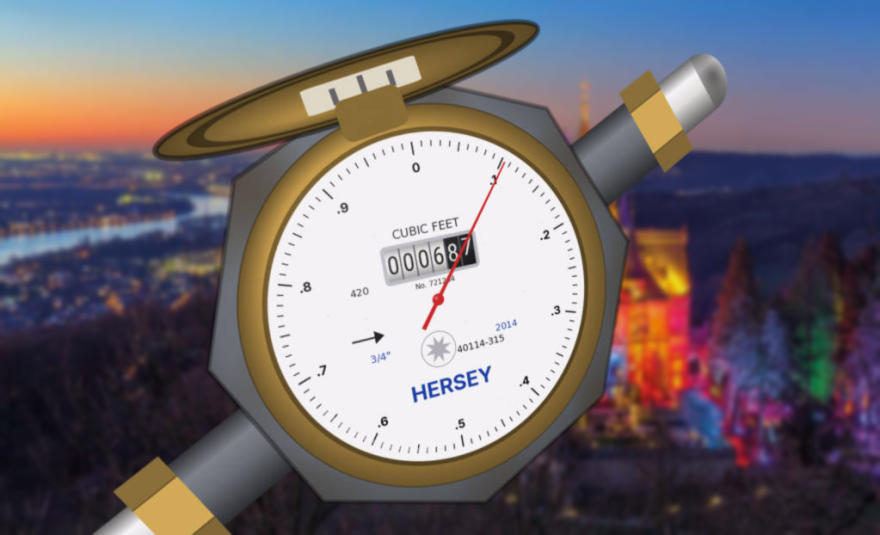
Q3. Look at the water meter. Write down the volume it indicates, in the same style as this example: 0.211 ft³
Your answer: 687.10 ft³
